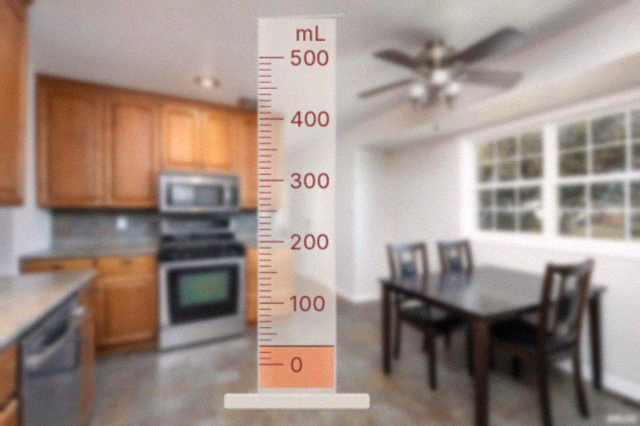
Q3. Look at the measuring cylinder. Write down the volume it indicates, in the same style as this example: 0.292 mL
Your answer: 30 mL
